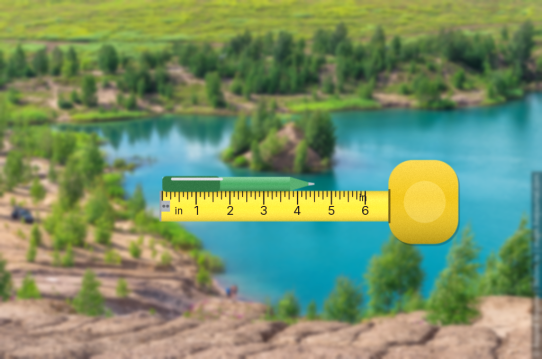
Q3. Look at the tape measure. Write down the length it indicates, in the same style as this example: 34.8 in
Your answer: 4.5 in
